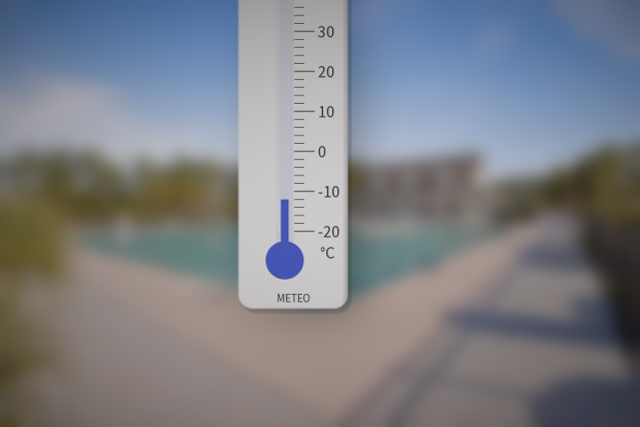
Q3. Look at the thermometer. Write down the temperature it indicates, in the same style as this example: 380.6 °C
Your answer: -12 °C
